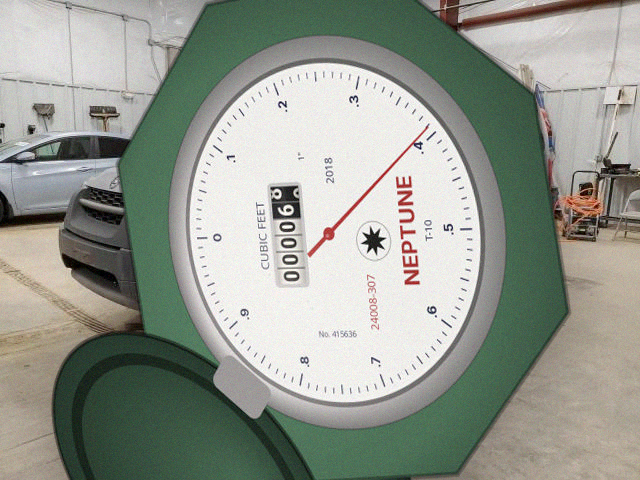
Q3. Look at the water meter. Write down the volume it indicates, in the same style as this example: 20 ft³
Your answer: 68.39 ft³
